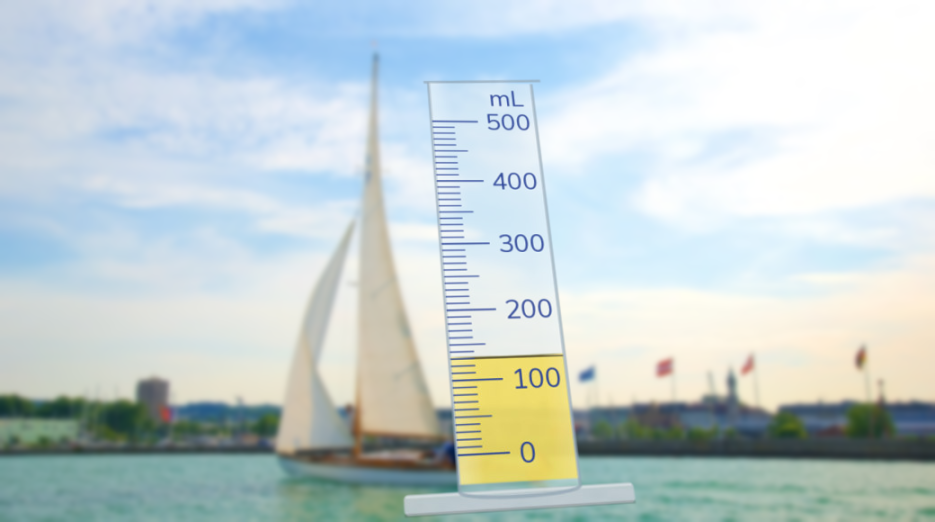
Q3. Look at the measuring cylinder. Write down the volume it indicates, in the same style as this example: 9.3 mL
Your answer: 130 mL
